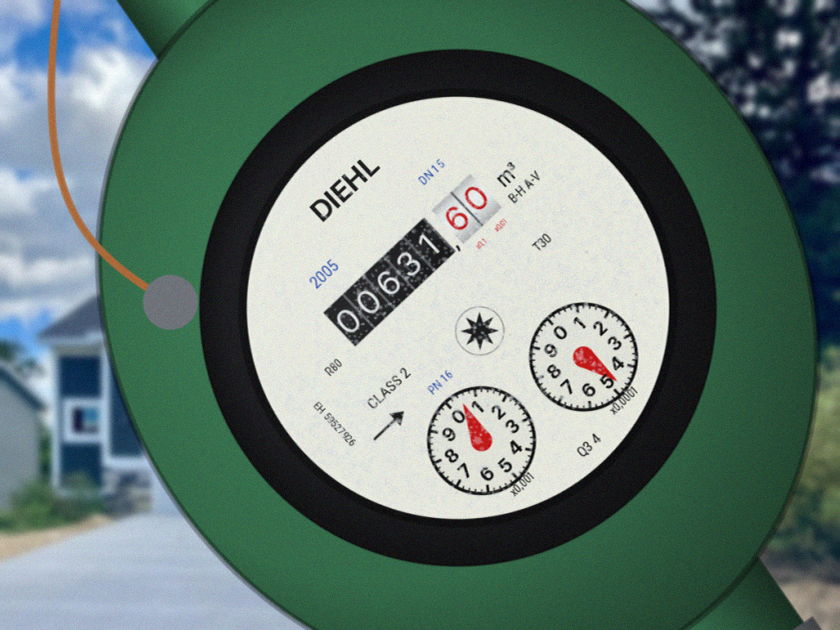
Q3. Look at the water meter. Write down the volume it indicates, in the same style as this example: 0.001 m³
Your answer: 631.6004 m³
